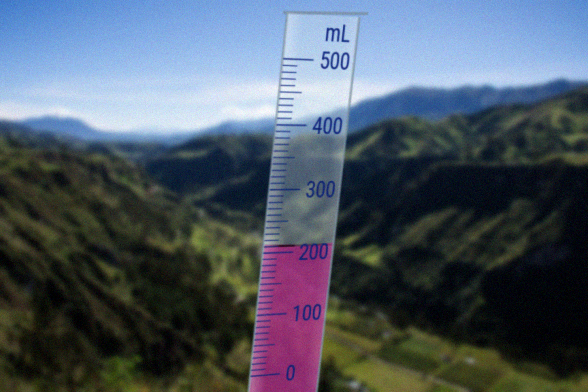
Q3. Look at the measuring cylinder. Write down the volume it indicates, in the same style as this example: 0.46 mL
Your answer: 210 mL
